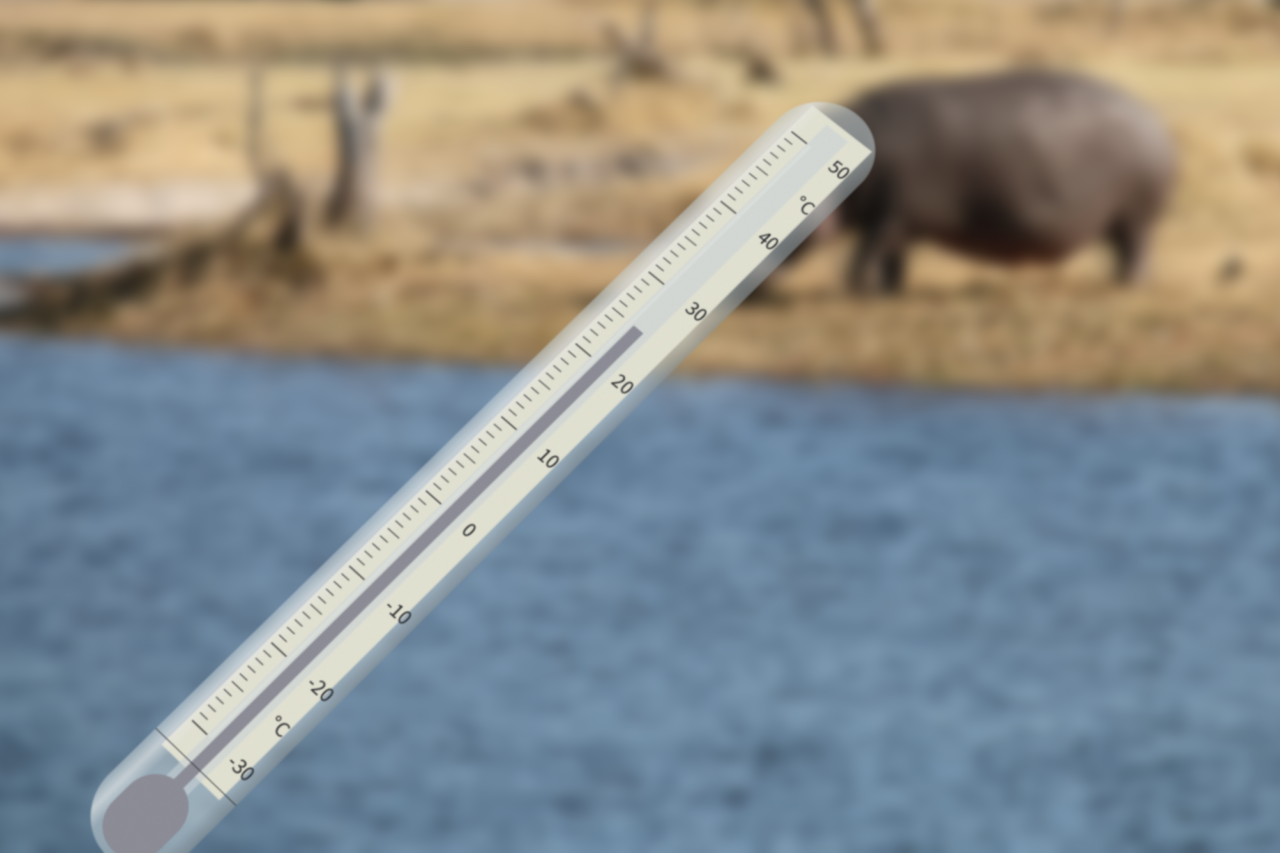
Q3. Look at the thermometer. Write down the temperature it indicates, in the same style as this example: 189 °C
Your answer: 25 °C
